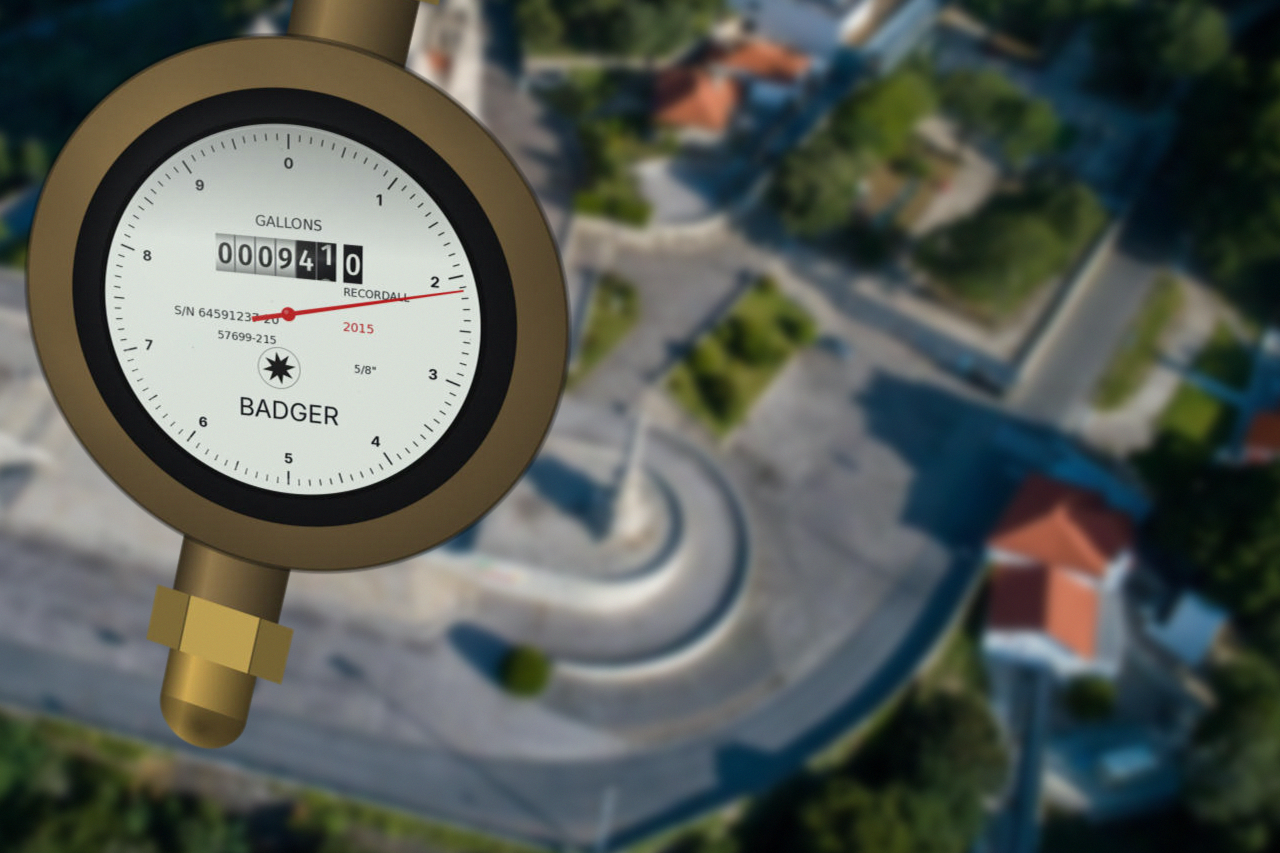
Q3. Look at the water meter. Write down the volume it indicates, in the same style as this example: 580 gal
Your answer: 9412.1 gal
